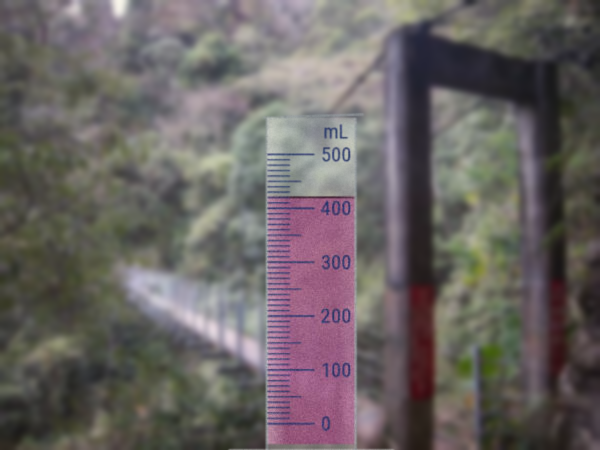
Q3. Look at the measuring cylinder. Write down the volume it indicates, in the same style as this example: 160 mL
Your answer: 420 mL
